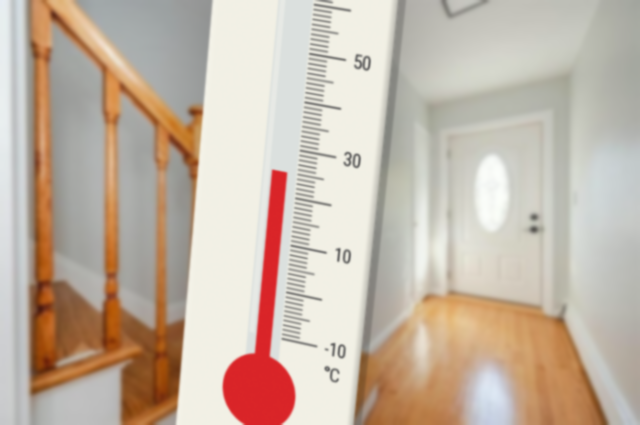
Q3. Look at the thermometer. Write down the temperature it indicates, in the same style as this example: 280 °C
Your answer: 25 °C
